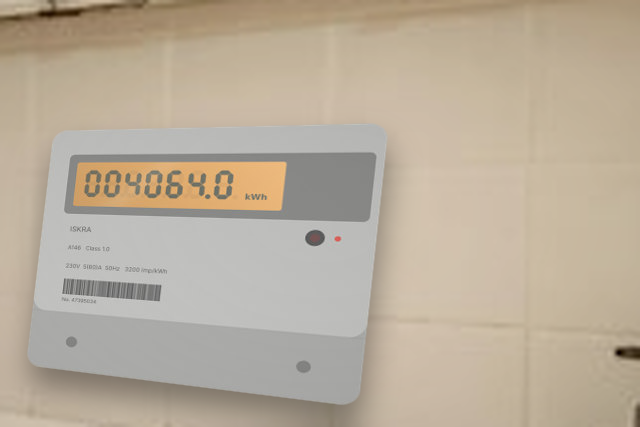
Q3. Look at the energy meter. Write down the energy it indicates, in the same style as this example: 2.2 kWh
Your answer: 4064.0 kWh
